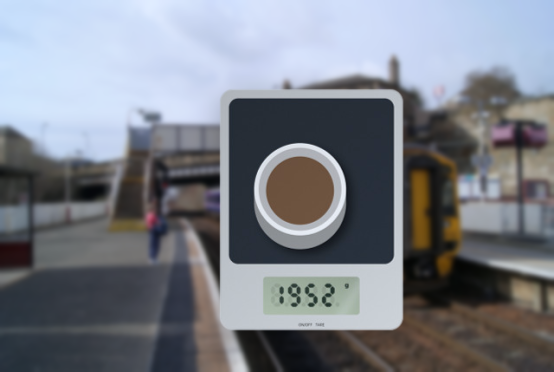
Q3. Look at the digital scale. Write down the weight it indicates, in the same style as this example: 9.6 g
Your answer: 1952 g
